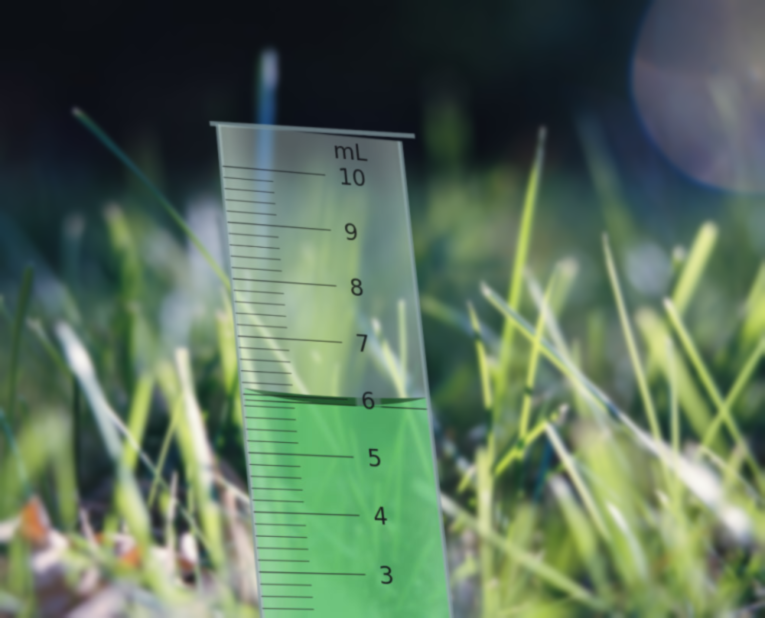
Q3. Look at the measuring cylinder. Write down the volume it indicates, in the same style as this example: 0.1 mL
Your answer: 5.9 mL
